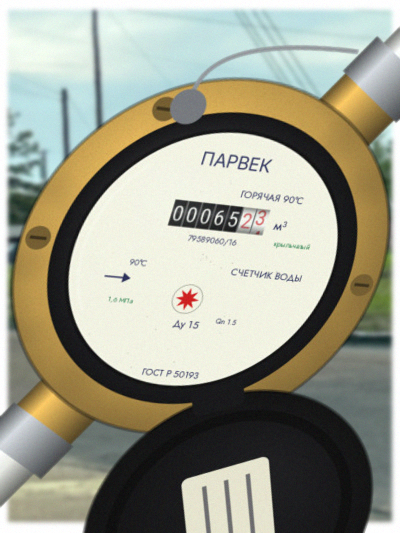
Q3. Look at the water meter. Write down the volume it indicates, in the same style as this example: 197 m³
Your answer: 65.23 m³
